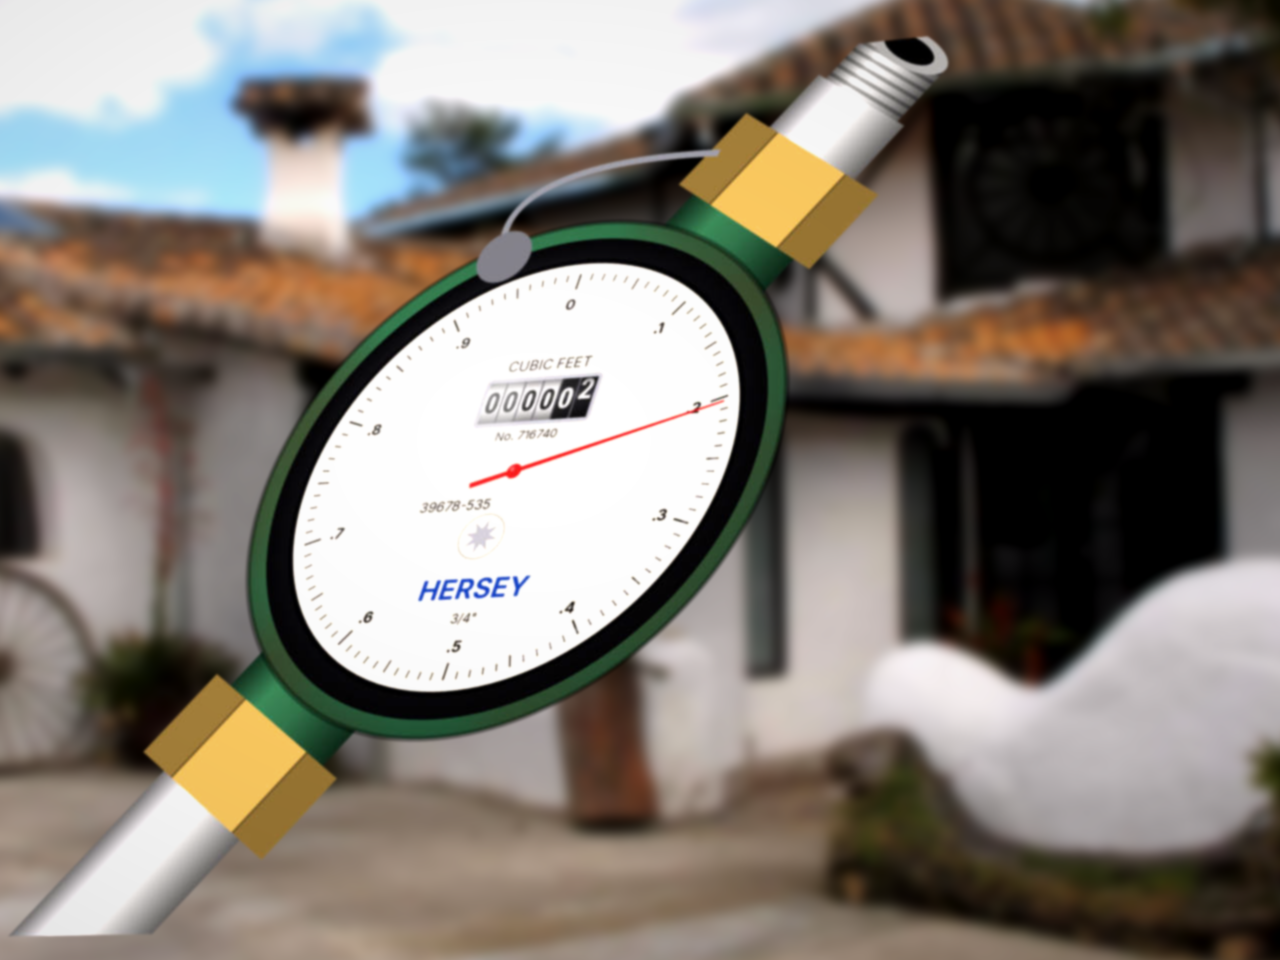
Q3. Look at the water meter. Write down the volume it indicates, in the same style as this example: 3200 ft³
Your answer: 2.20 ft³
